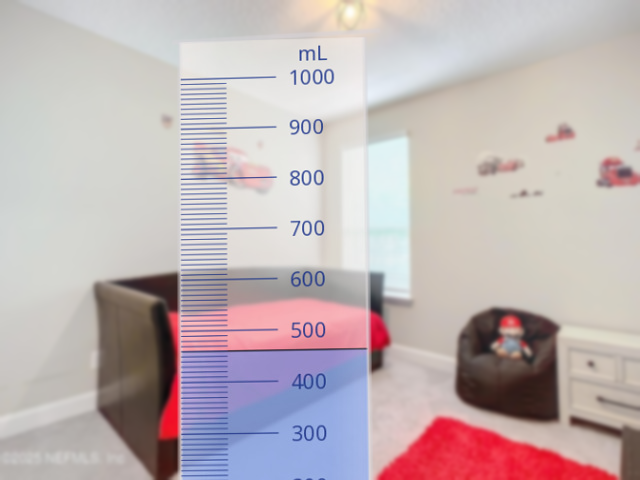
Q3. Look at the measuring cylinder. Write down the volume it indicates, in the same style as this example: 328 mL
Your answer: 460 mL
